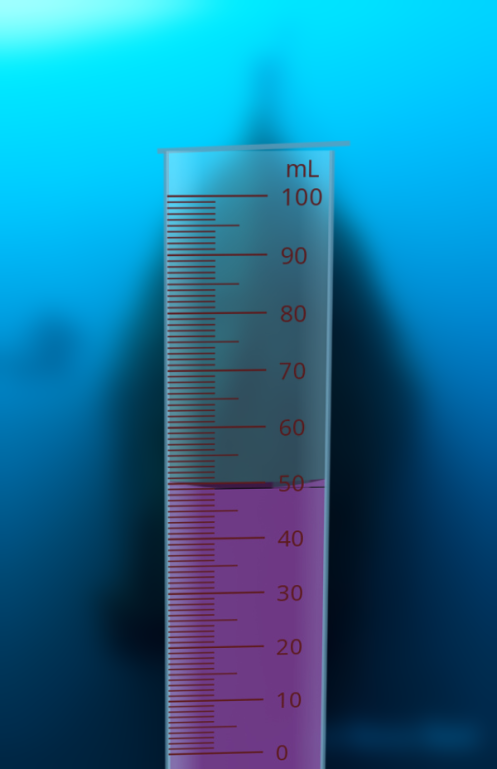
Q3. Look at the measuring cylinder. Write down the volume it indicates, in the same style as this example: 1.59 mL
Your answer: 49 mL
